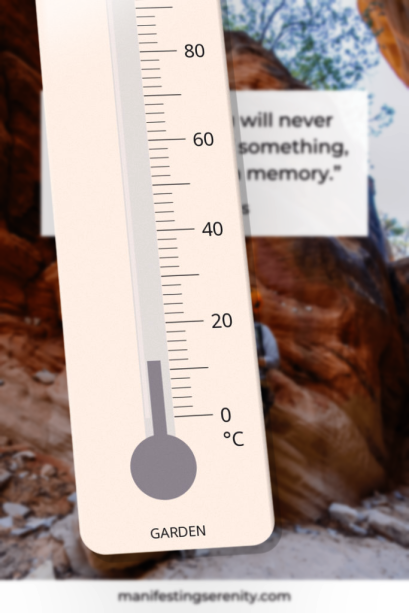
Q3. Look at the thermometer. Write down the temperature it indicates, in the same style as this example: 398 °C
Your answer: 12 °C
